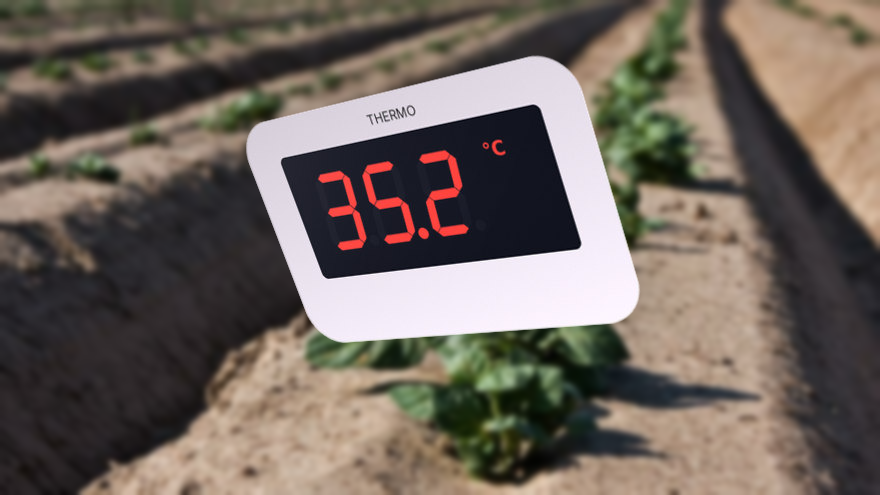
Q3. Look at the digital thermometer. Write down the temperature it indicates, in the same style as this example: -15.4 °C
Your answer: 35.2 °C
